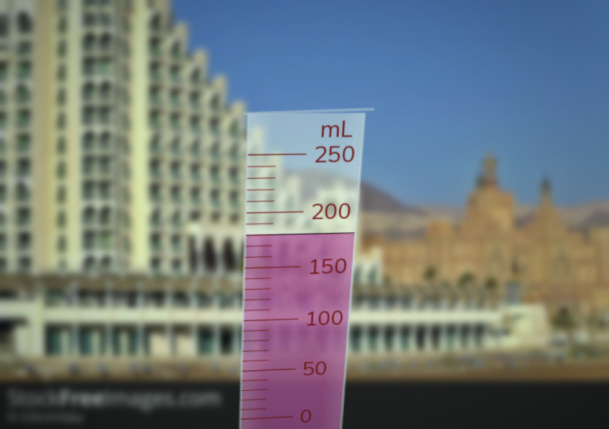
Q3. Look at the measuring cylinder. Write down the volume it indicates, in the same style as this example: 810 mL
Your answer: 180 mL
